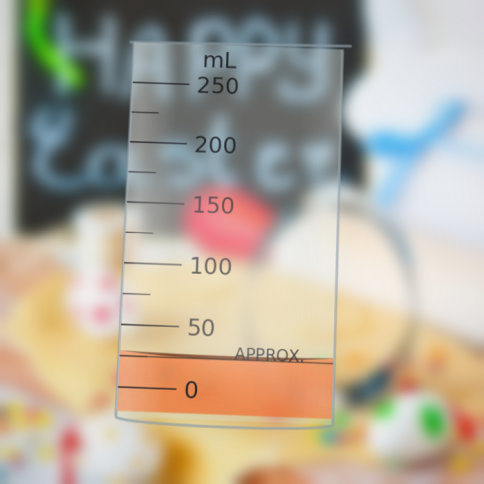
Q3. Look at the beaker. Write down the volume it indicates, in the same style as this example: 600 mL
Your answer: 25 mL
